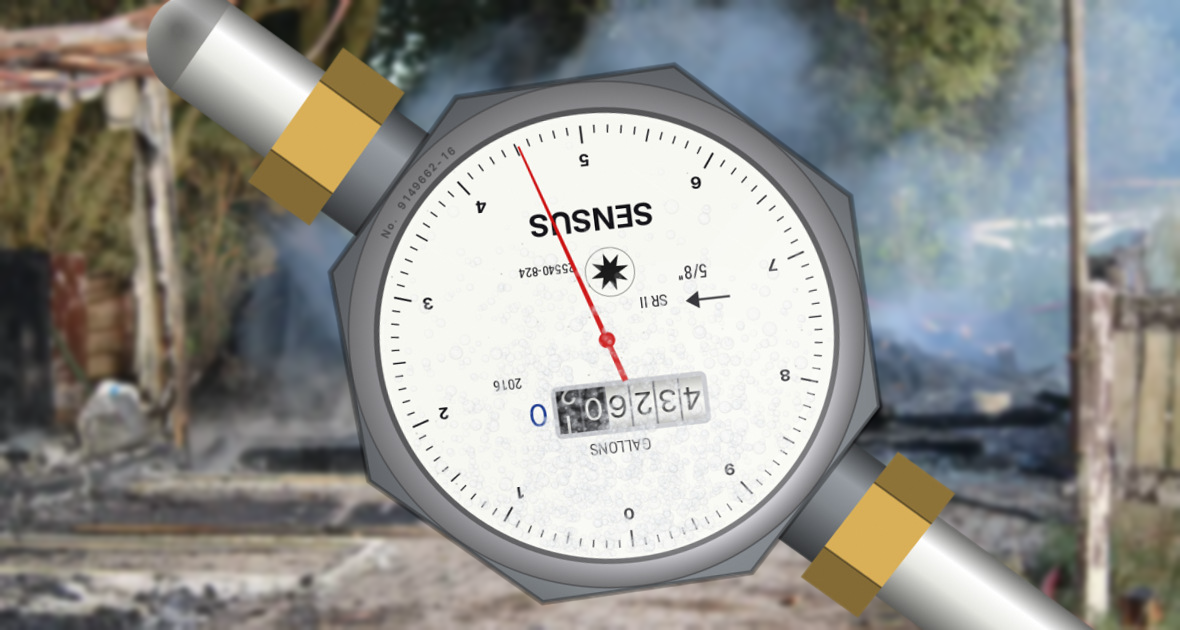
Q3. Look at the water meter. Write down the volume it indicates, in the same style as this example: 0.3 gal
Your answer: 4326014.5 gal
